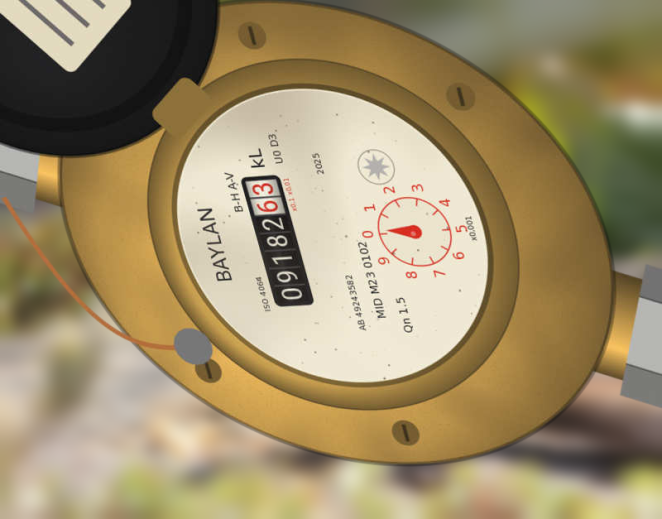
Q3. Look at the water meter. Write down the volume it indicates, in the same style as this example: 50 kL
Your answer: 9182.630 kL
